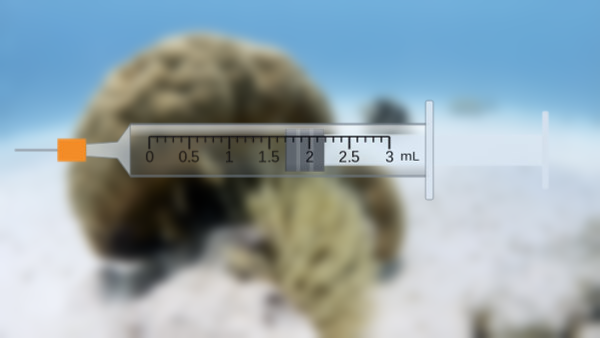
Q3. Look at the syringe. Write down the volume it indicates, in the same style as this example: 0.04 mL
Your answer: 1.7 mL
